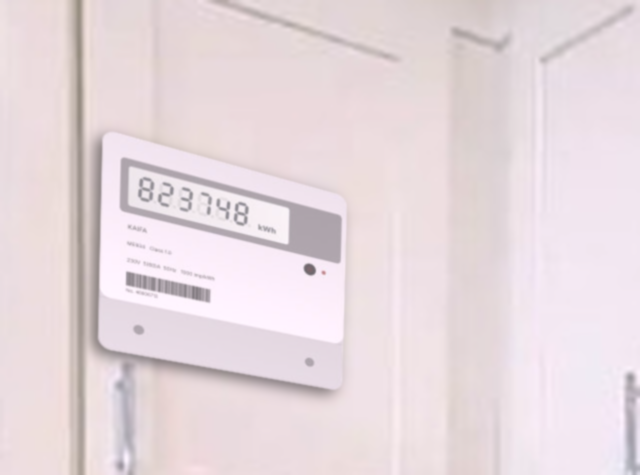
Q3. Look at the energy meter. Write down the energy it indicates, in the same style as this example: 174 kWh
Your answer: 823748 kWh
